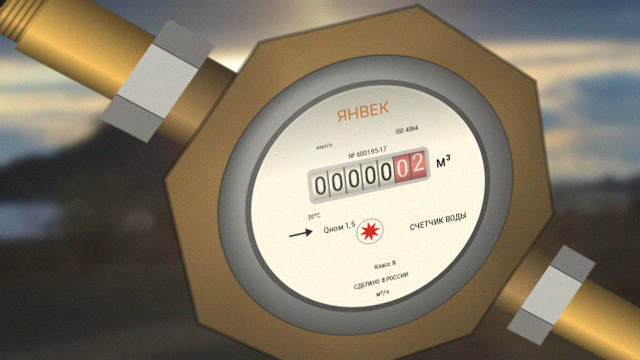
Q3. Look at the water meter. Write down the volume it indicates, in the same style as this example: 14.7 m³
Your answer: 0.02 m³
